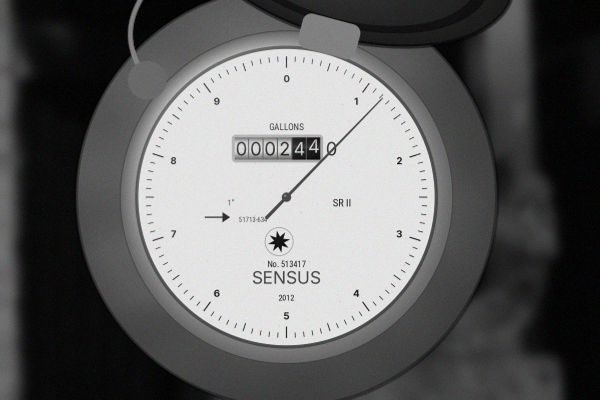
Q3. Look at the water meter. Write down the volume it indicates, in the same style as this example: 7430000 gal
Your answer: 2441.2 gal
